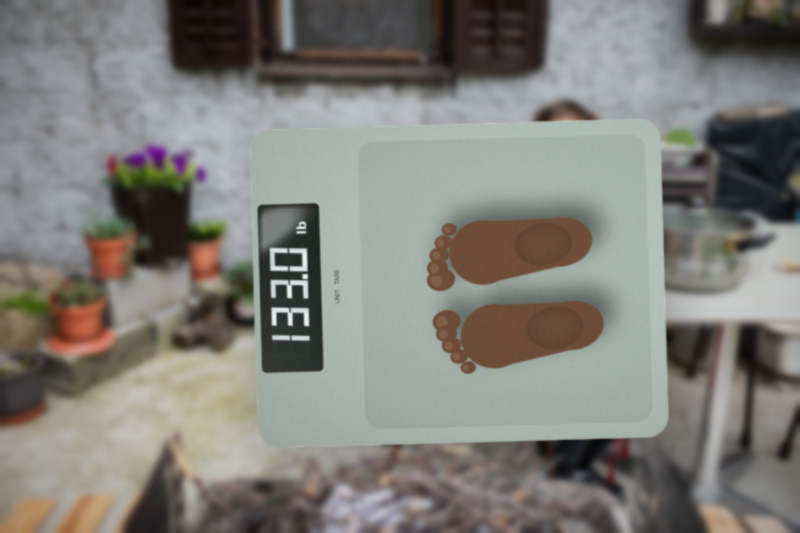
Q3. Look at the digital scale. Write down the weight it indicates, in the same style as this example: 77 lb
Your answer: 133.0 lb
